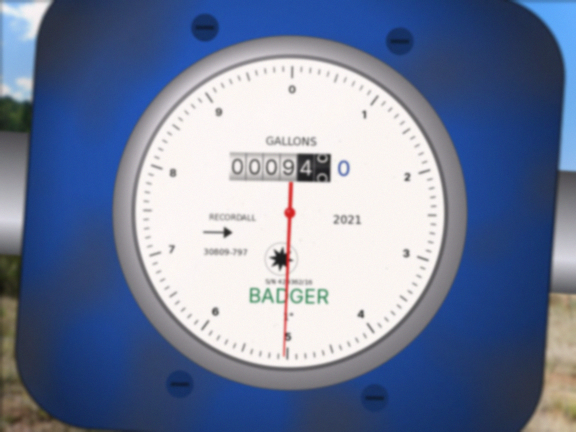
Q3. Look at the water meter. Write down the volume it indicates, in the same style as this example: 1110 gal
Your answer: 9485.0 gal
